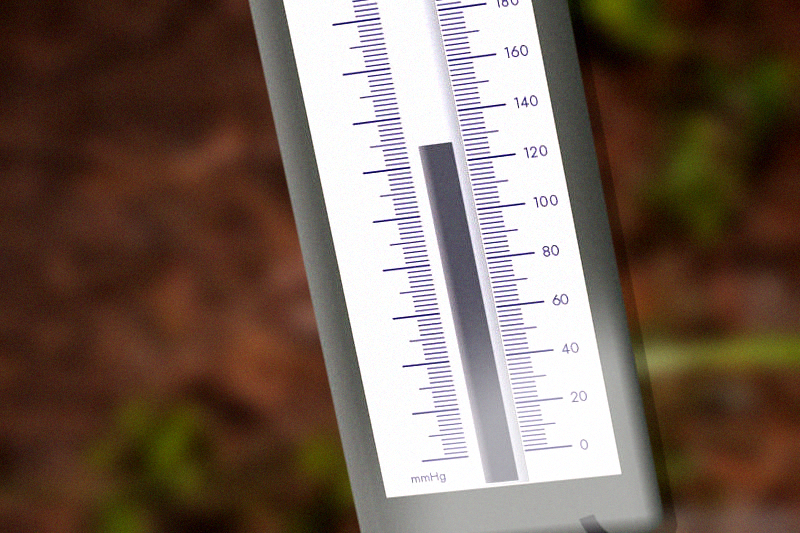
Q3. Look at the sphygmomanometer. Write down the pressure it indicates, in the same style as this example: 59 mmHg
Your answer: 128 mmHg
